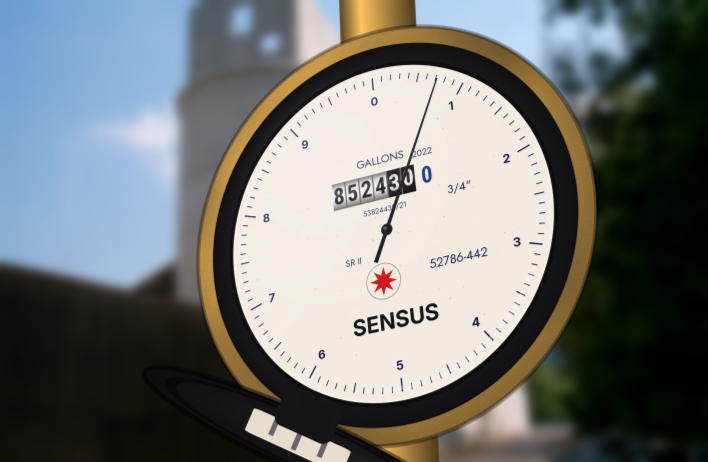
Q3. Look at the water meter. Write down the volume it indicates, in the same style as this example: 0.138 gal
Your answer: 8524300.7 gal
